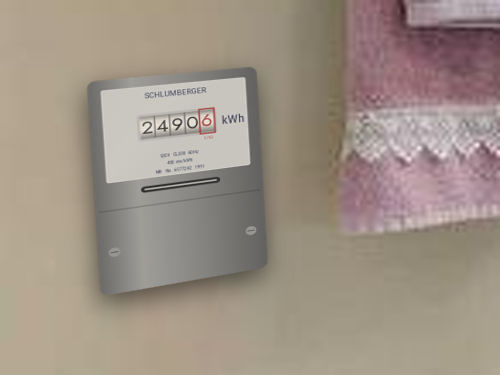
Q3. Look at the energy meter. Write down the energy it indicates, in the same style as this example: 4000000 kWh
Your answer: 2490.6 kWh
